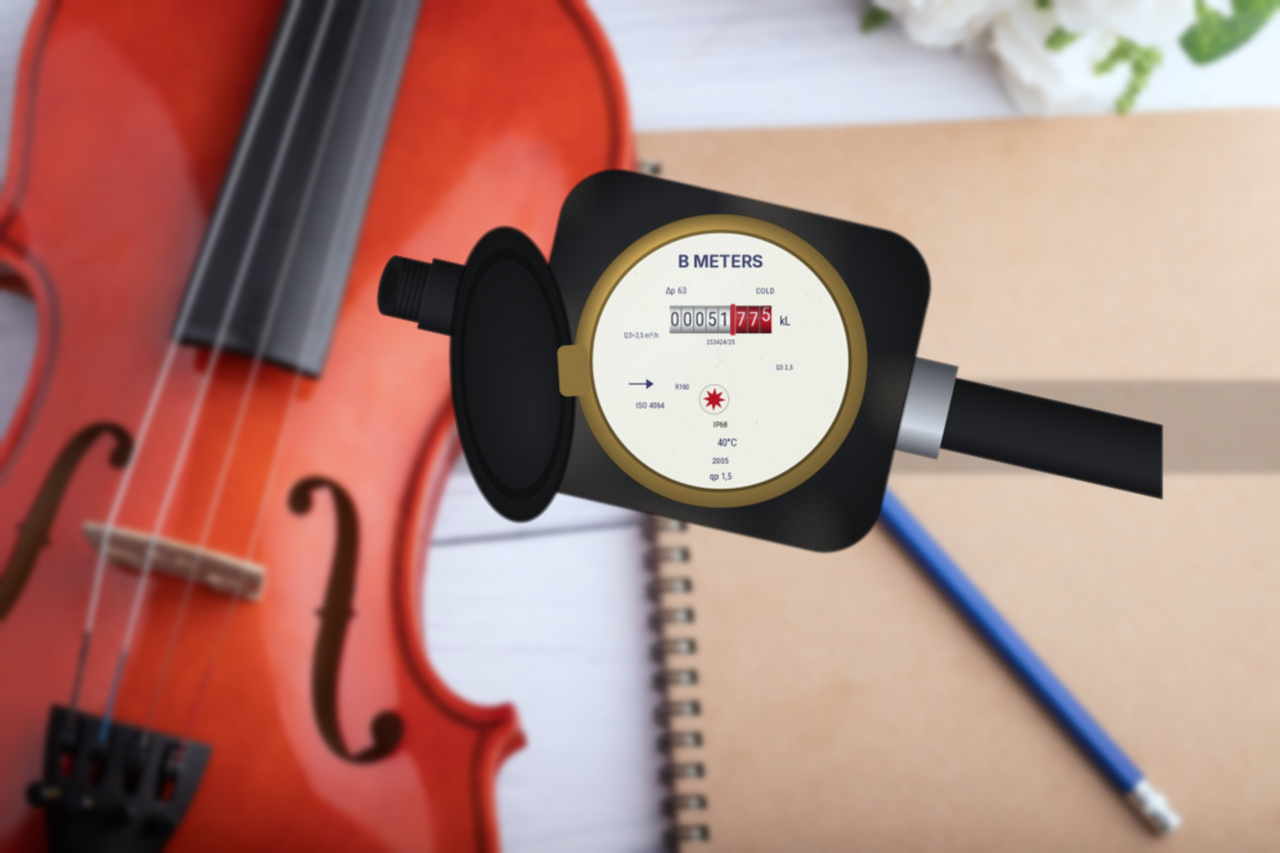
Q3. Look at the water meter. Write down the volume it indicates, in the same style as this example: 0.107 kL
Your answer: 51.775 kL
